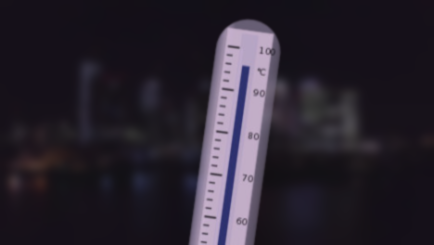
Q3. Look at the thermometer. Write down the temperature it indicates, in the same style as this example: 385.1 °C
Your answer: 96 °C
